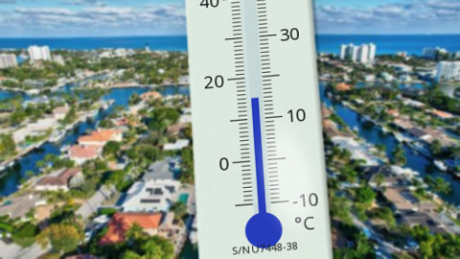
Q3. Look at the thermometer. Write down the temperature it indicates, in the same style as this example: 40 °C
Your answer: 15 °C
